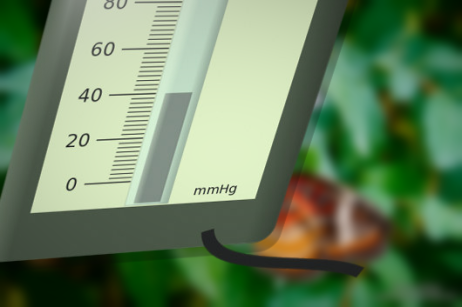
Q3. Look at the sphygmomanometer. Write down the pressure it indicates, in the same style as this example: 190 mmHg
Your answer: 40 mmHg
